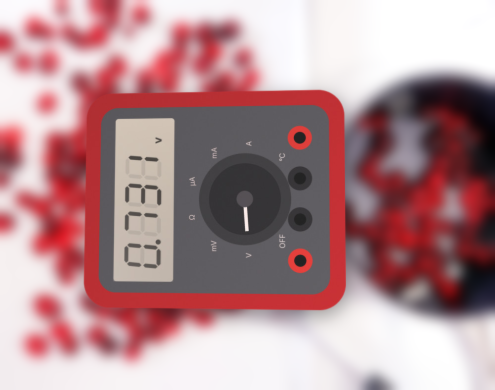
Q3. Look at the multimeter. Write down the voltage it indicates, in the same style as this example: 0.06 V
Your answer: 0.731 V
